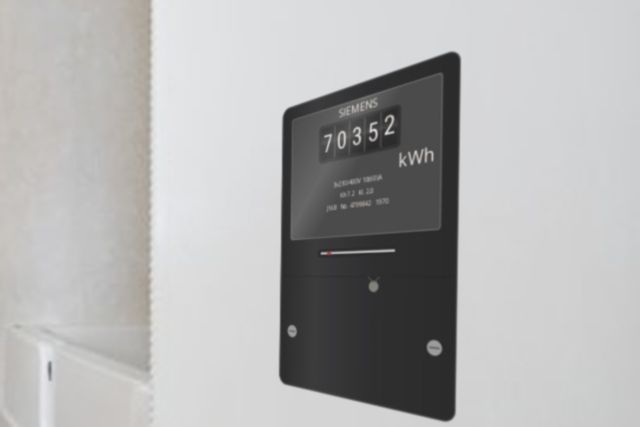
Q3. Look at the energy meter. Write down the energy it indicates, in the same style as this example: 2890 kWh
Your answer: 70352 kWh
